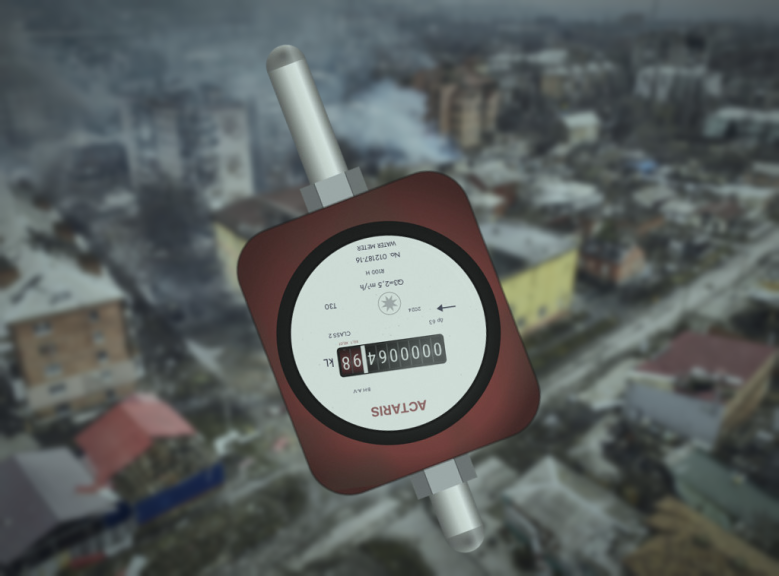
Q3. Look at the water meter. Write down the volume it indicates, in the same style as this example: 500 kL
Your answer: 64.98 kL
